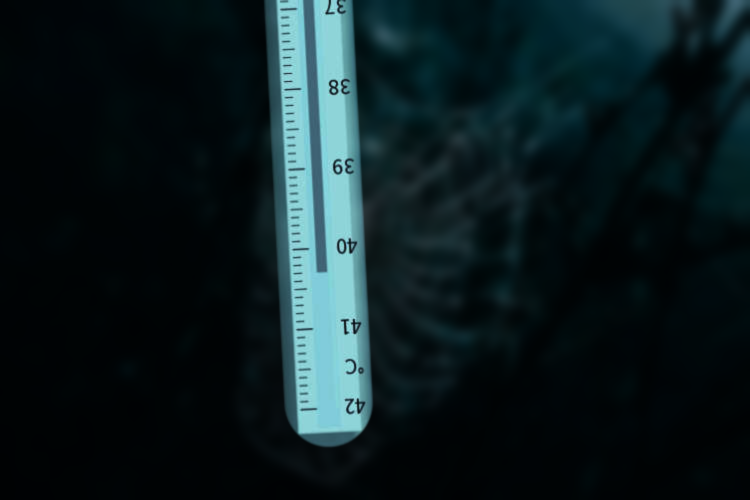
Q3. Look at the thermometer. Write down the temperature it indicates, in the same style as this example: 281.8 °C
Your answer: 40.3 °C
